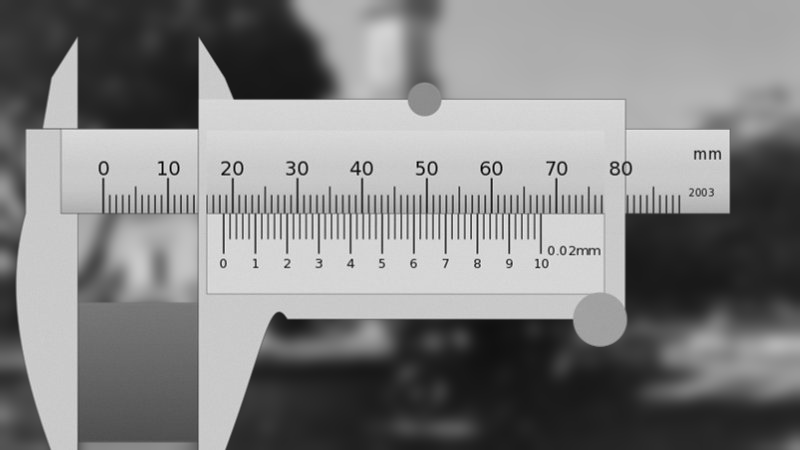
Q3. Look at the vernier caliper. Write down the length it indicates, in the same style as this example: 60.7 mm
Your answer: 18.6 mm
